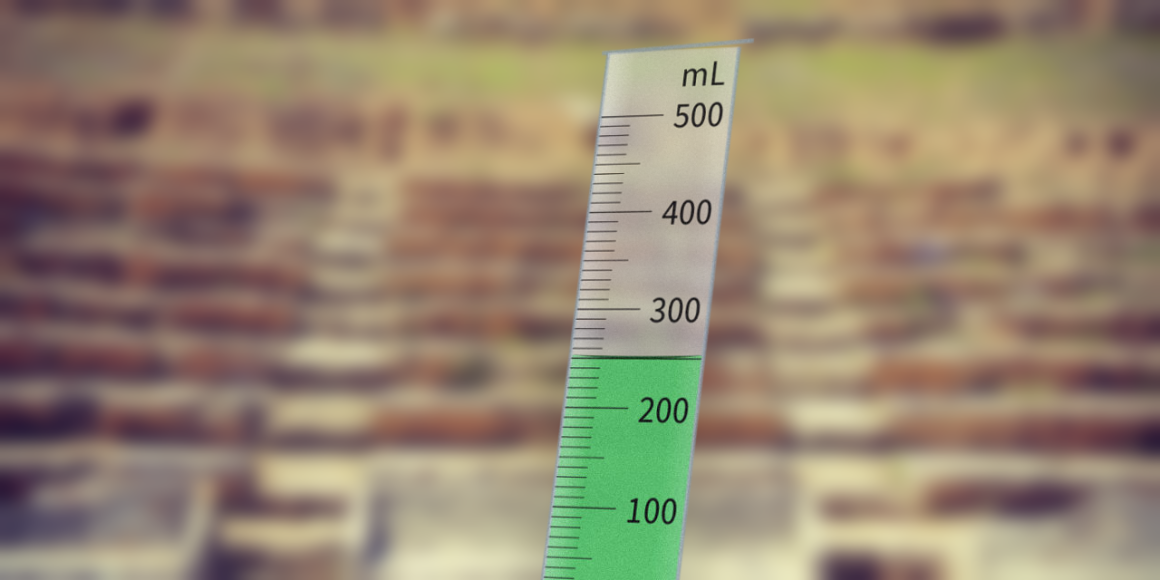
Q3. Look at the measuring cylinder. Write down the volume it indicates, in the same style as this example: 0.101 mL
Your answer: 250 mL
